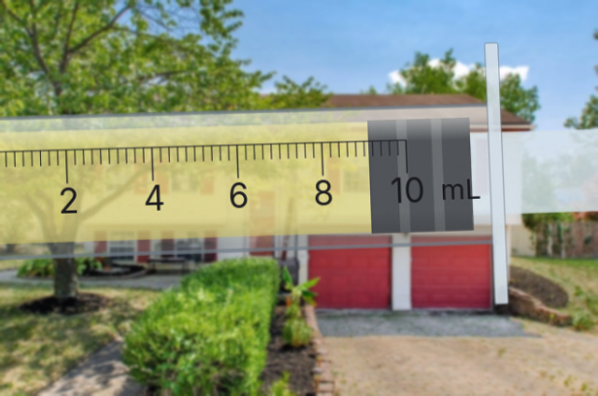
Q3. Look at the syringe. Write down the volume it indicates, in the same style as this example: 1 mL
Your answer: 9.1 mL
